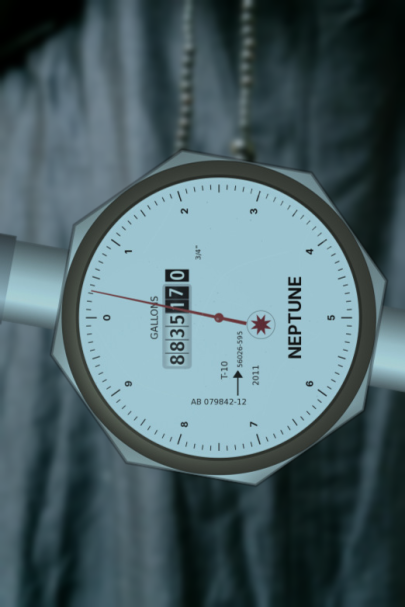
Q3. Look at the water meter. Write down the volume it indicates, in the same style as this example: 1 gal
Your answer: 8835170.3 gal
